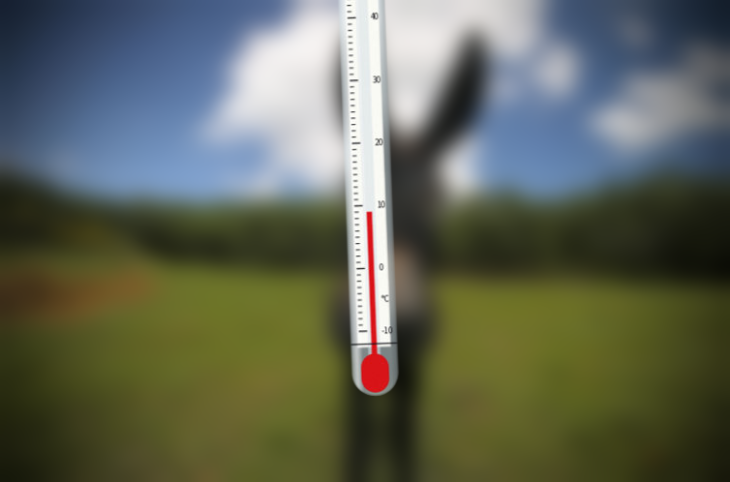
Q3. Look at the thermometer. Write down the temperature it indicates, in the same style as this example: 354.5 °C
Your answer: 9 °C
